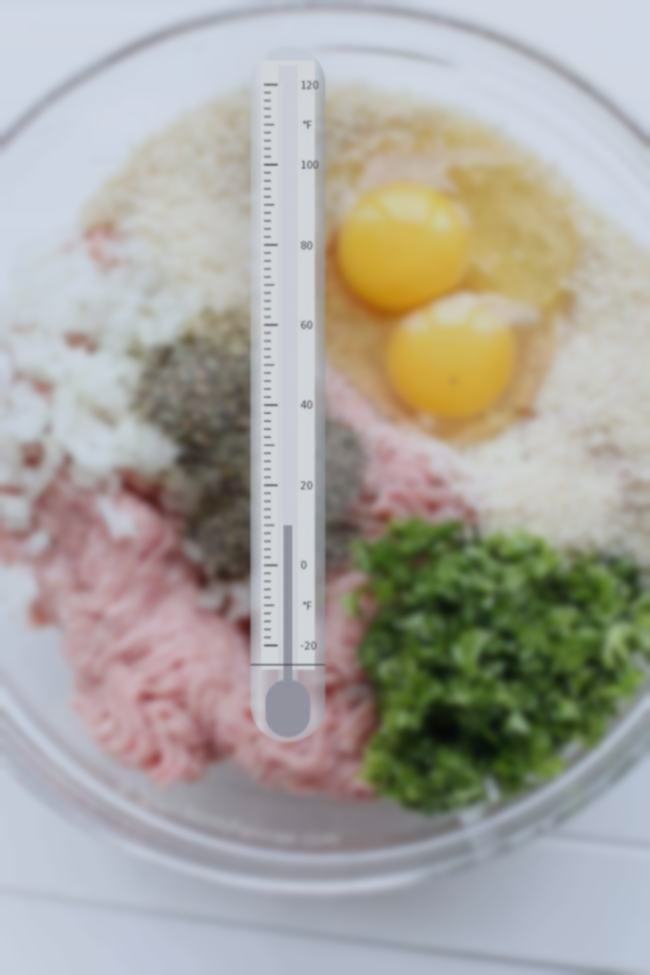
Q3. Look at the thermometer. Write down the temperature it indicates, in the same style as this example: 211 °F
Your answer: 10 °F
